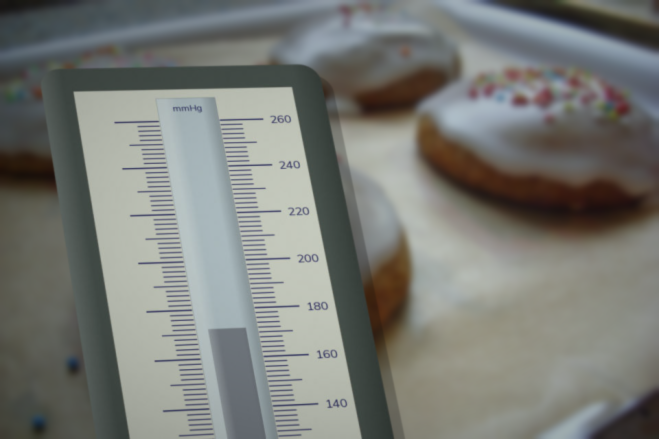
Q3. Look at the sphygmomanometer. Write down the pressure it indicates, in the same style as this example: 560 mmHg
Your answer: 172 mmHg
